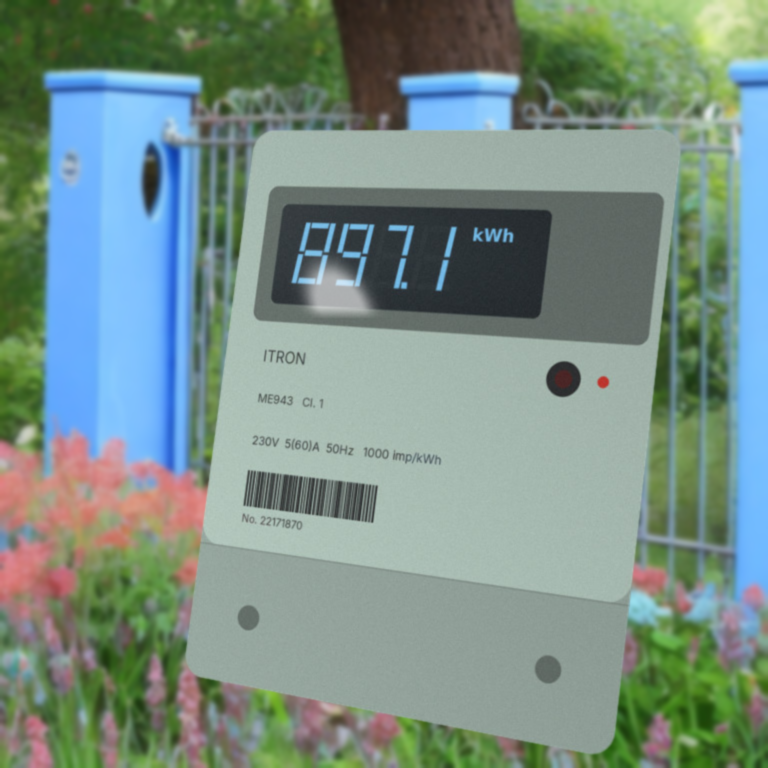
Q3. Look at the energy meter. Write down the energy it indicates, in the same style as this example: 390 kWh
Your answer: 897.1 kWh
